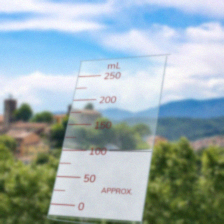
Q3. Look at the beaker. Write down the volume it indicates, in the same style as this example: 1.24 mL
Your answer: 100 mL
